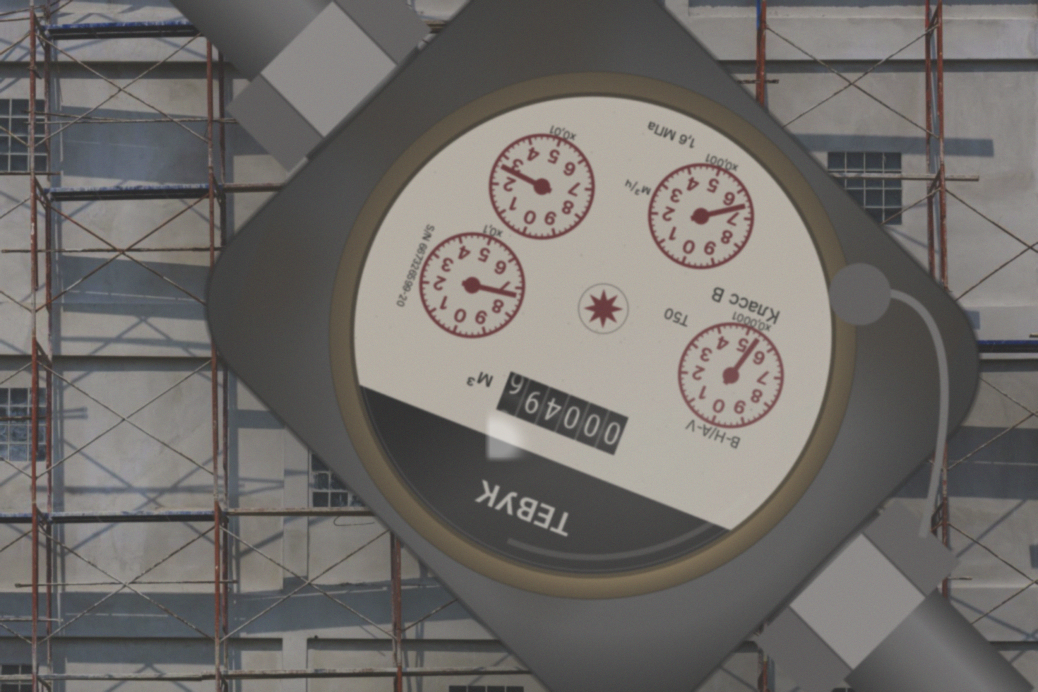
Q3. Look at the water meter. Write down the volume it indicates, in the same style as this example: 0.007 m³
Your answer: 495.7265 m³
